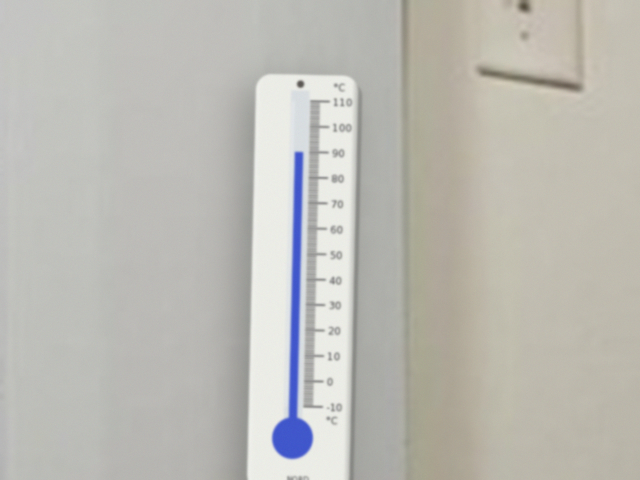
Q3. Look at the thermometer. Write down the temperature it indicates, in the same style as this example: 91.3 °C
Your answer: 90 °C
